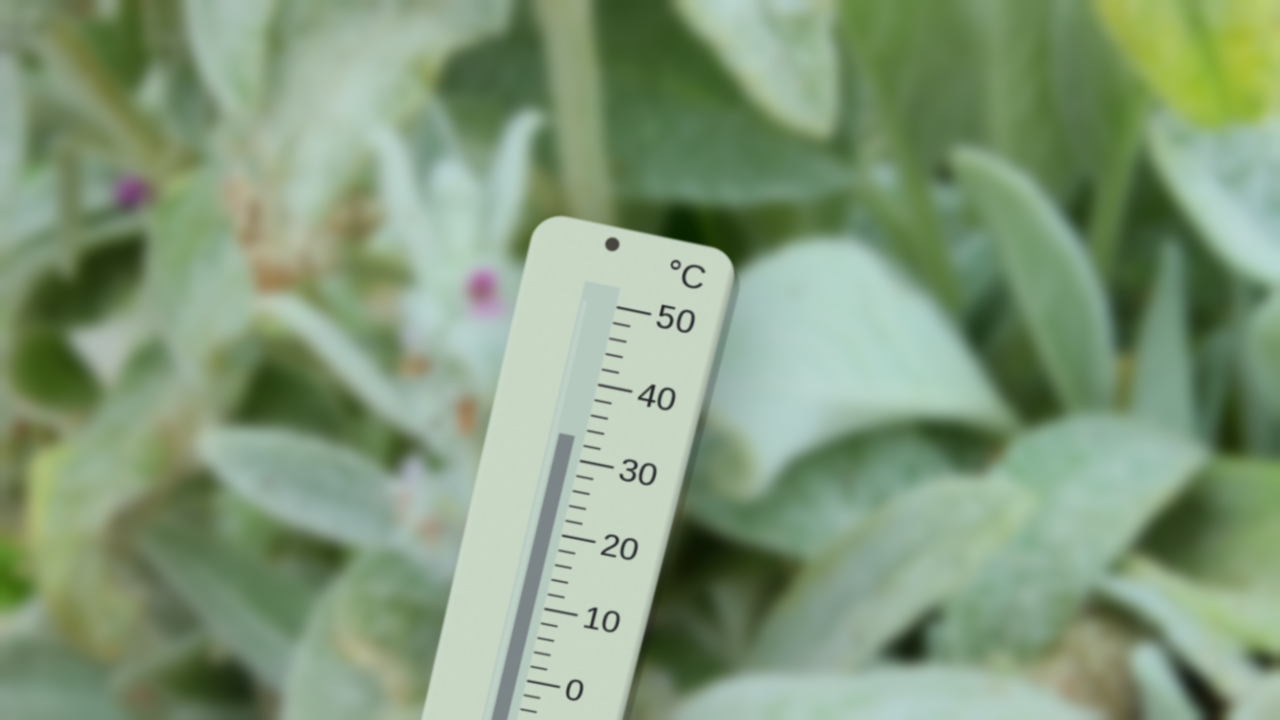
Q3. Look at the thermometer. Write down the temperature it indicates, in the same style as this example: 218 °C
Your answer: 33 °C
